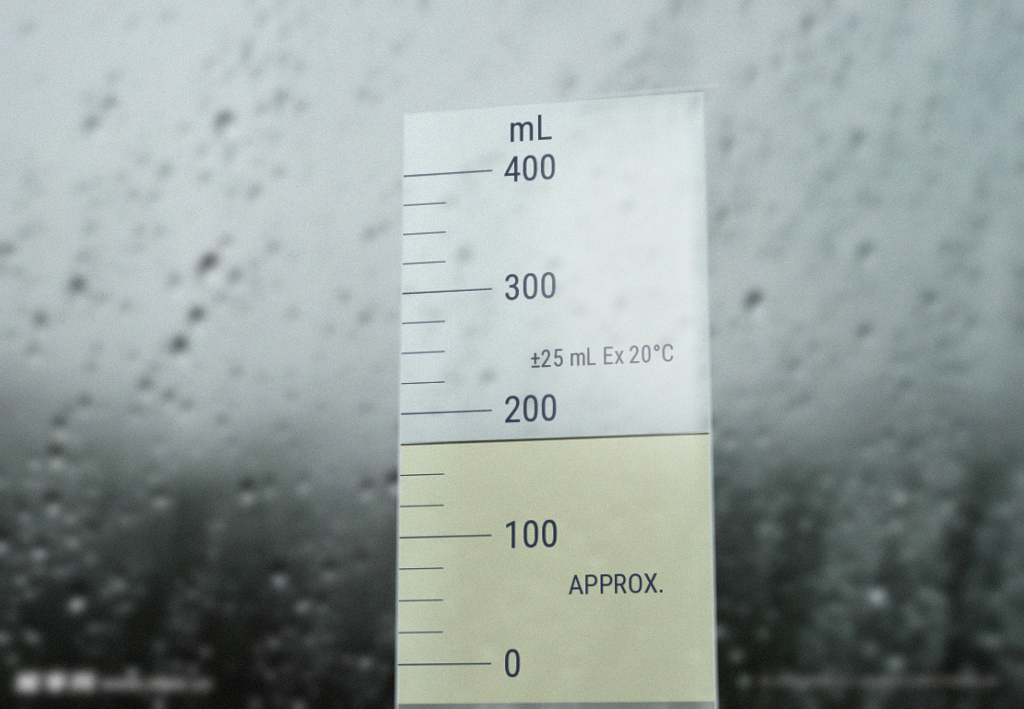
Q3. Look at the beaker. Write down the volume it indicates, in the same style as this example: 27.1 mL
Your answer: 175 mL
